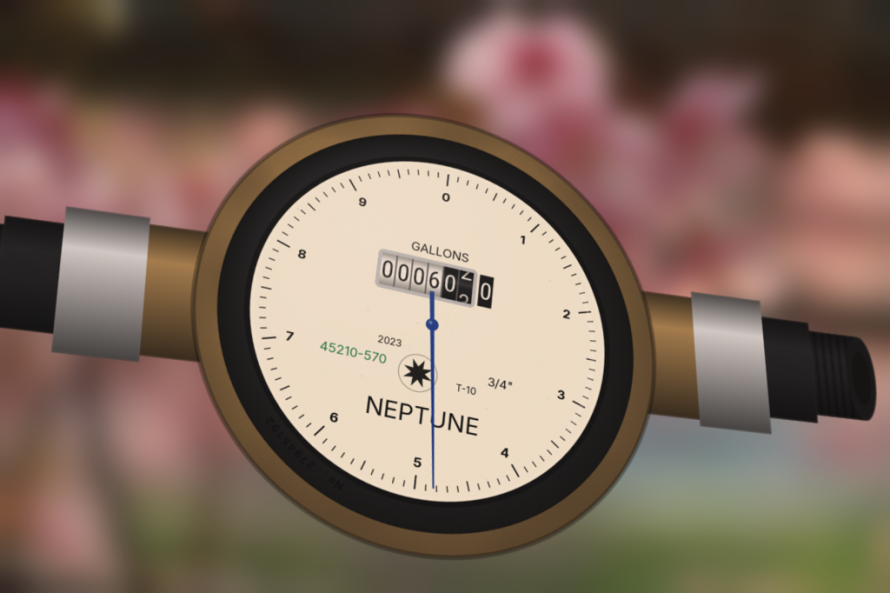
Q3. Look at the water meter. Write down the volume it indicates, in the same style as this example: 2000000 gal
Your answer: 6024.8 gal
